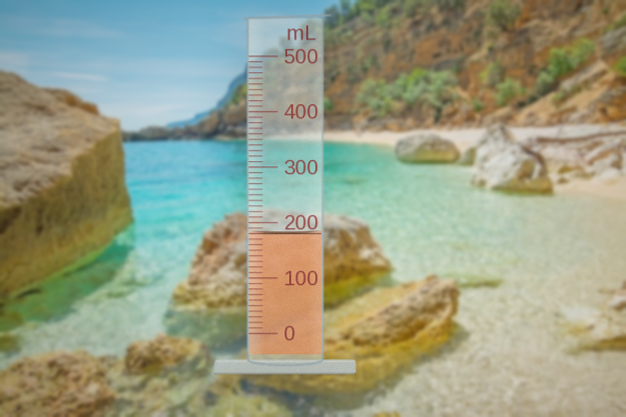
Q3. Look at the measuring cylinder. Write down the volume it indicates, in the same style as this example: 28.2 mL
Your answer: 180 mL
